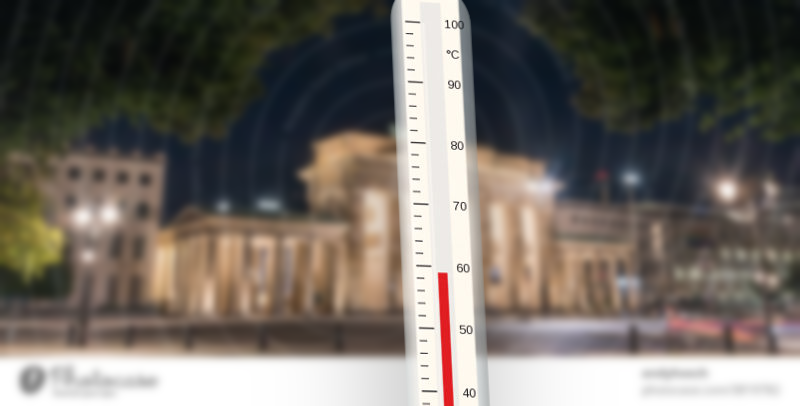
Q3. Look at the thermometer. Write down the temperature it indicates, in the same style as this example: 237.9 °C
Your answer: 59 °C
